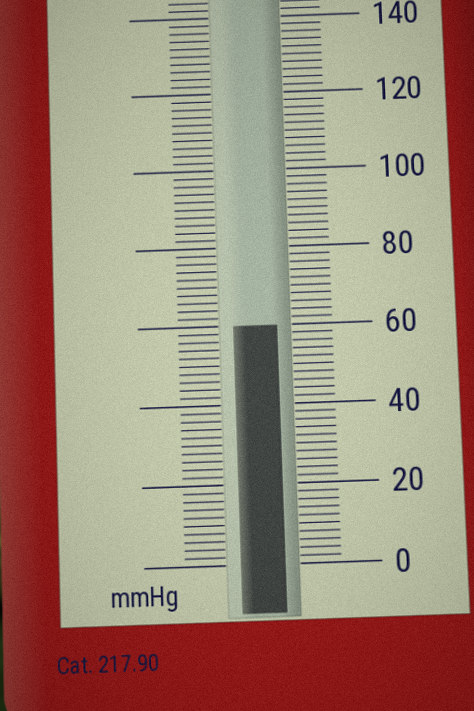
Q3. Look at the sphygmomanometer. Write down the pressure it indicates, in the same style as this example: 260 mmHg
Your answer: 60 mmHg
